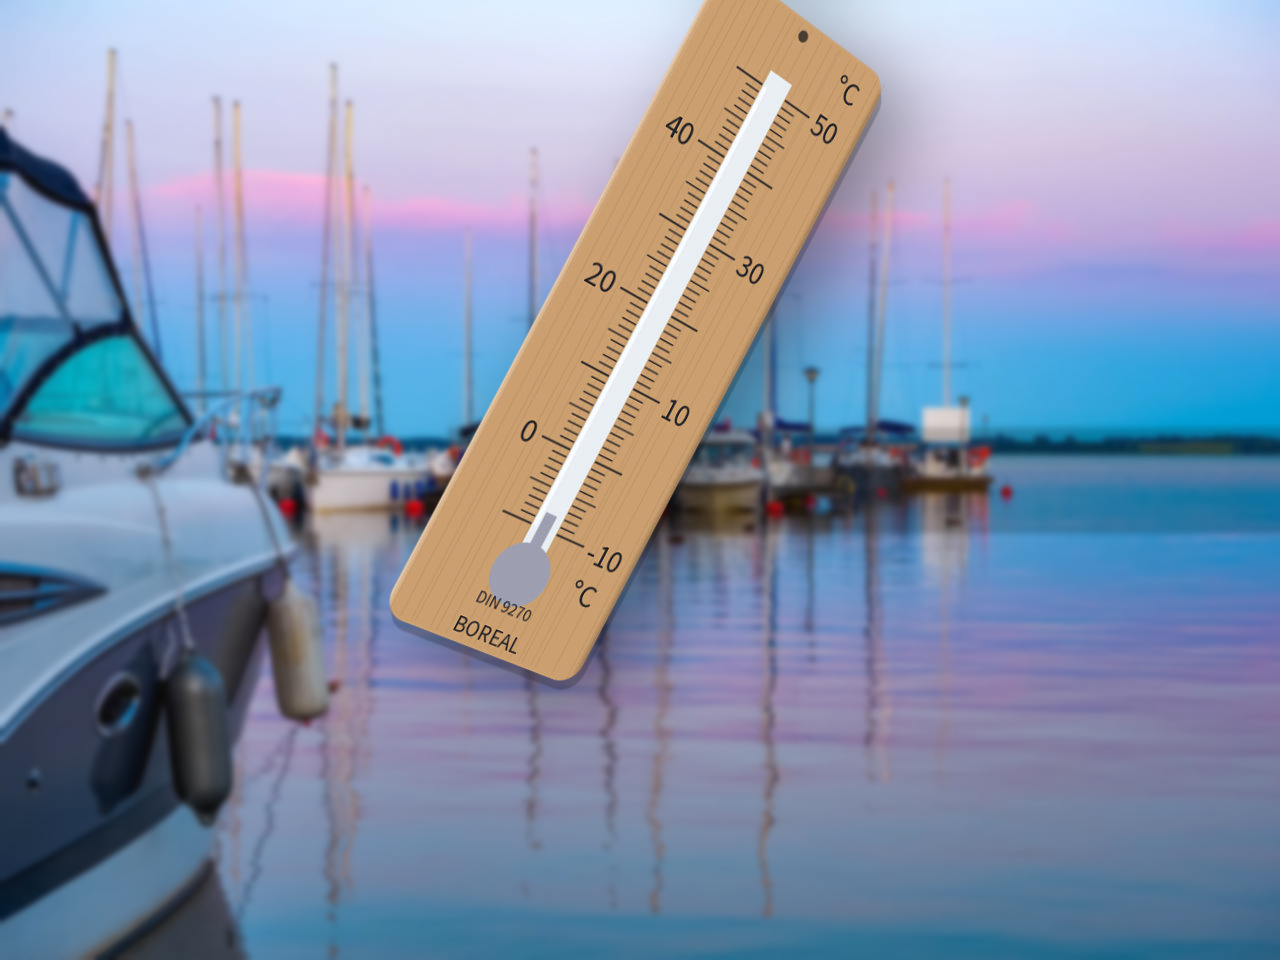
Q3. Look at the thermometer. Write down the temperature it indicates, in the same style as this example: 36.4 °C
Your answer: -8 °C
